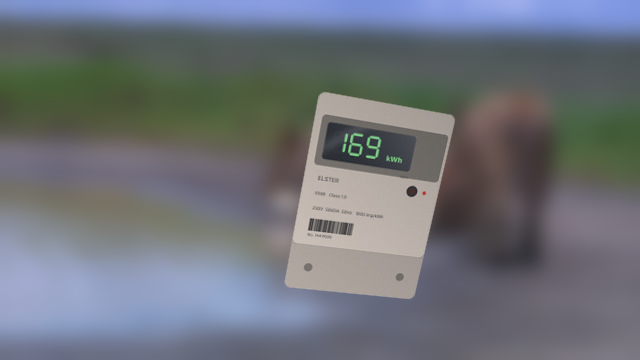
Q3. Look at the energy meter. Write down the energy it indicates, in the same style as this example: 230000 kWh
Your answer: 169 kWh
